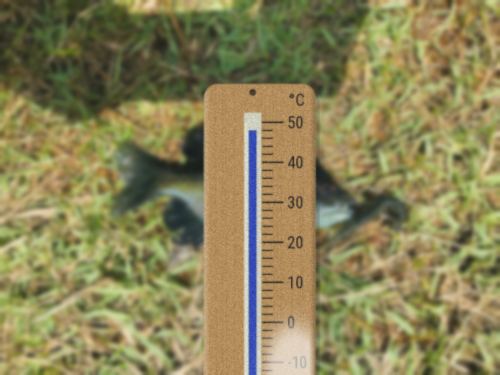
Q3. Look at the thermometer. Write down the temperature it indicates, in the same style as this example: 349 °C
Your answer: 48 °C
